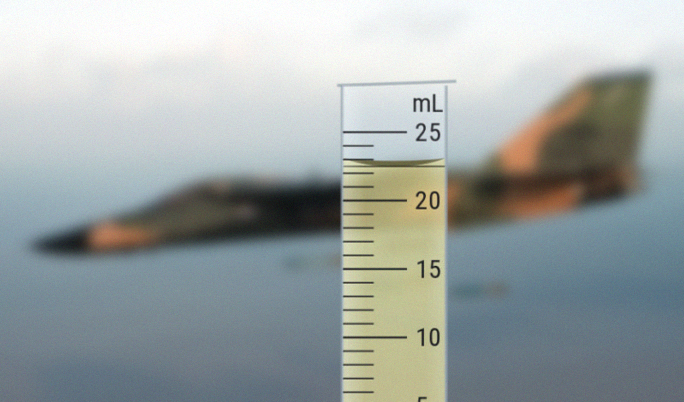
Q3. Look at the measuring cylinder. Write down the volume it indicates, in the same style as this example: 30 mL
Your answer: 22.5 mL
